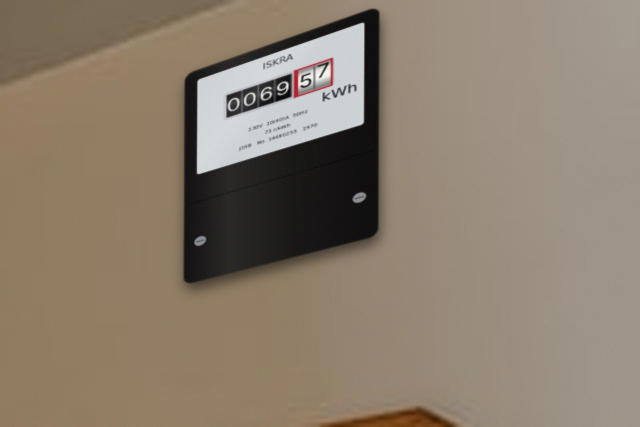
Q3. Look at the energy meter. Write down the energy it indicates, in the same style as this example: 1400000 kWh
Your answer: 69.57 kWh
